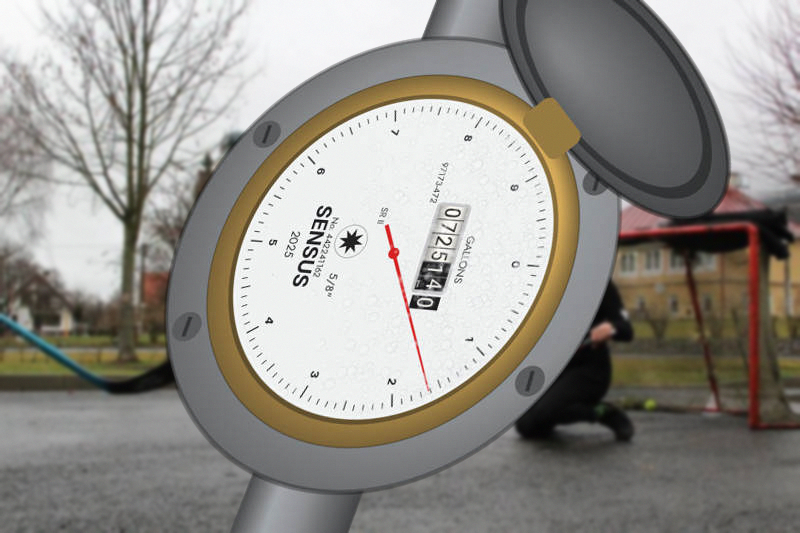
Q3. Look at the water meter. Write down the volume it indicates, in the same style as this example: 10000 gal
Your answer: 725141.6 gal
